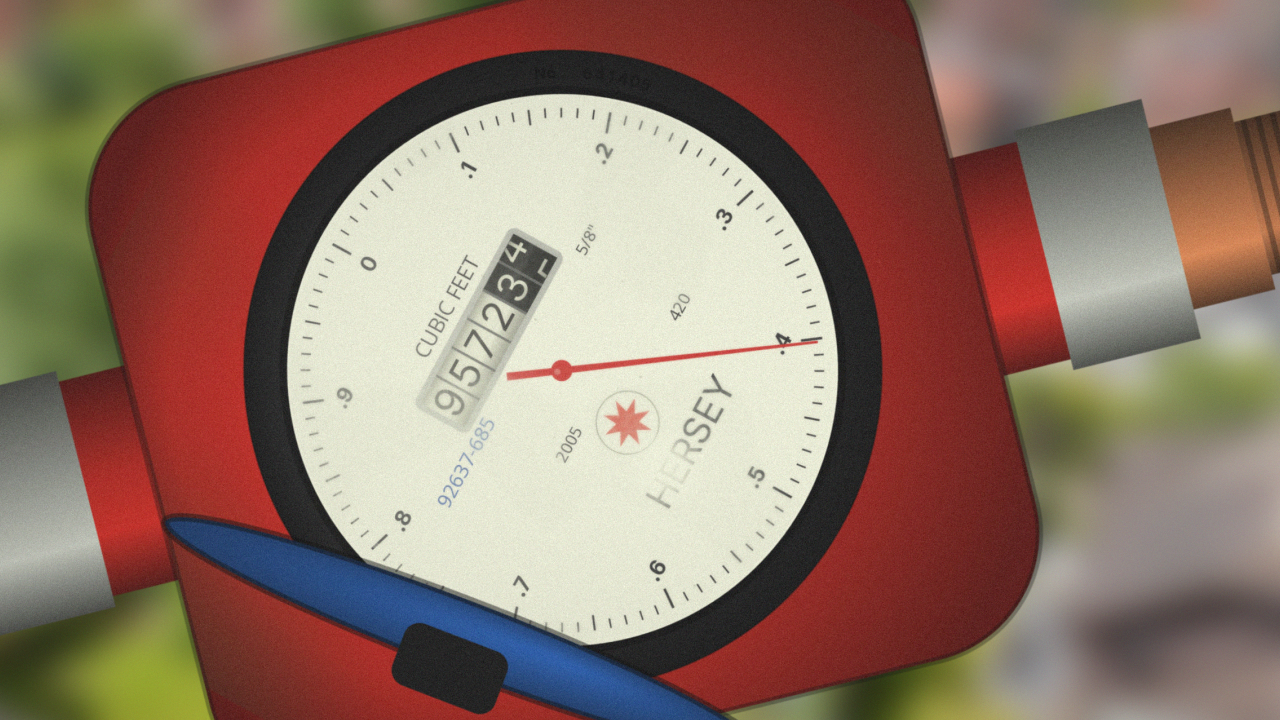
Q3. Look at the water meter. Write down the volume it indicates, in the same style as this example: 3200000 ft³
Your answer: 957234.40 ft³
